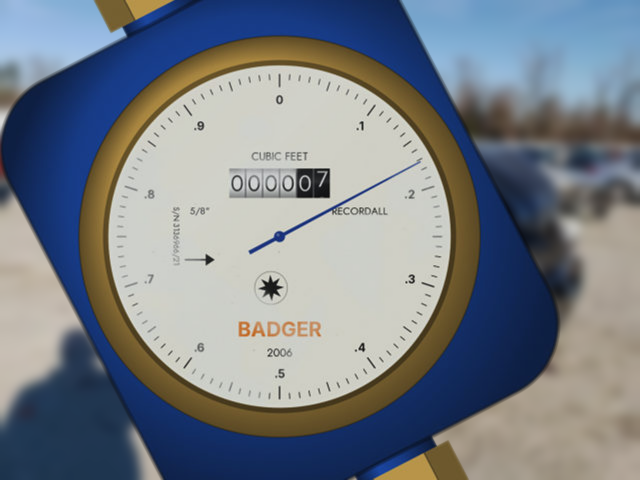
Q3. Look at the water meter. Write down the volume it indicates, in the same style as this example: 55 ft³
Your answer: 7.17 ft³
